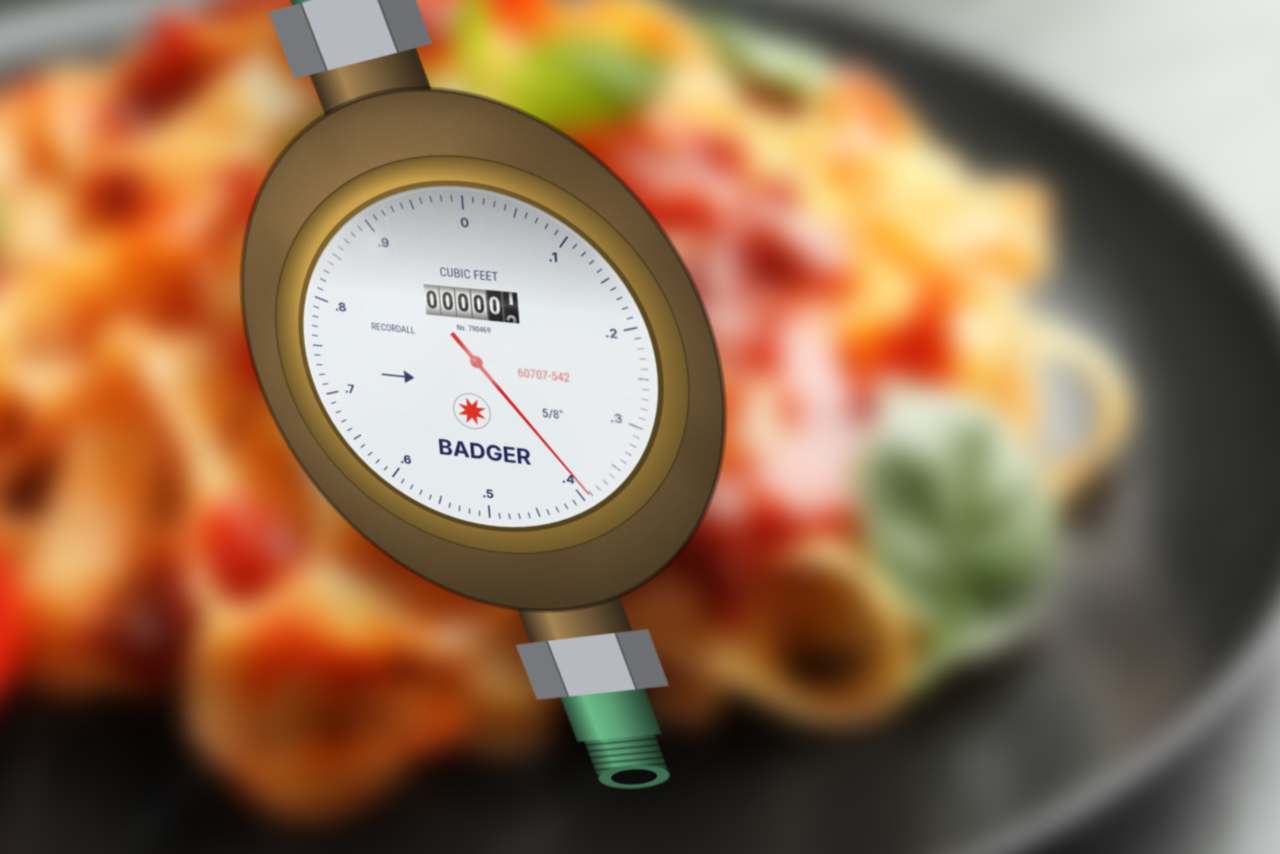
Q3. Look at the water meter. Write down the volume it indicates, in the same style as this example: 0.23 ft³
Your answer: 1.39 ft³
